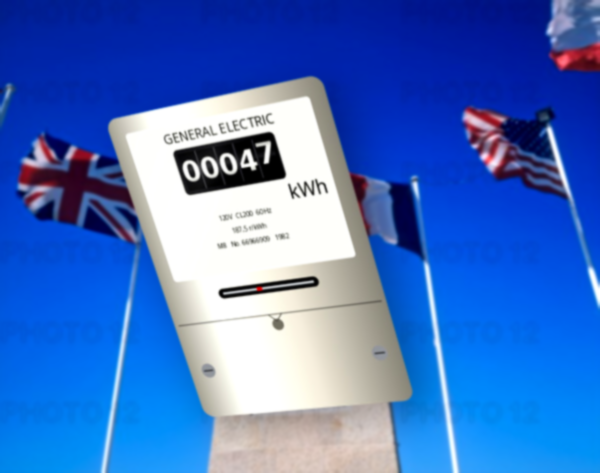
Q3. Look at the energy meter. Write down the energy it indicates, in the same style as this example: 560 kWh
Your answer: 47 kWh
